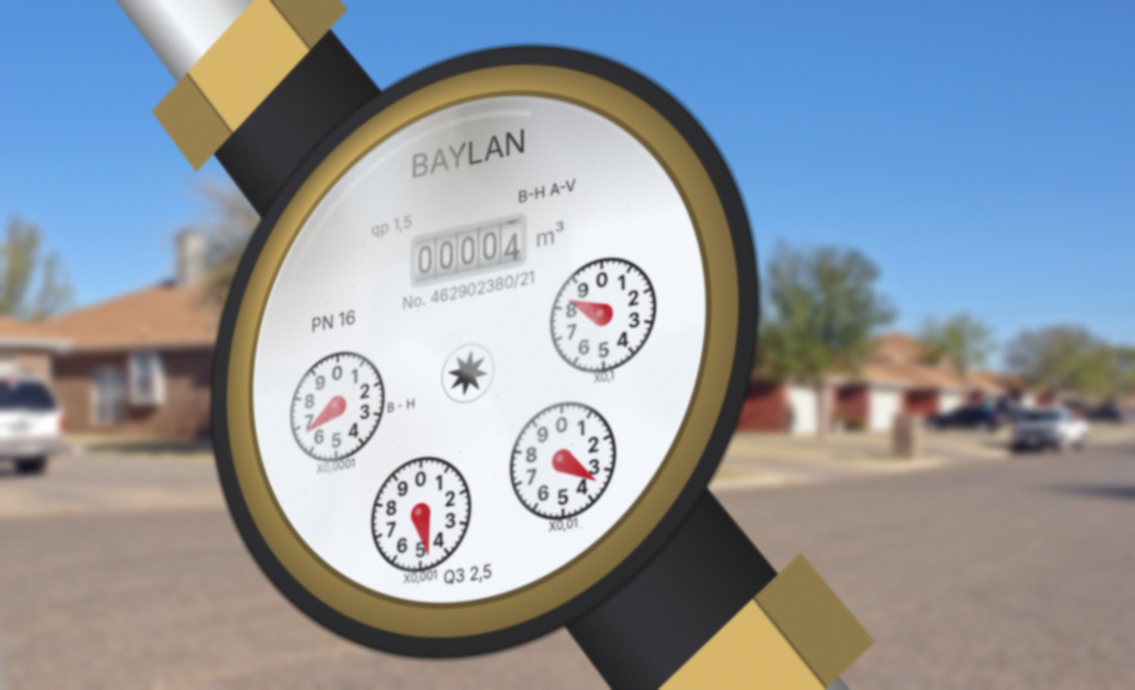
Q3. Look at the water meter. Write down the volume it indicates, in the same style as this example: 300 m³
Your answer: 3.8346 m³
